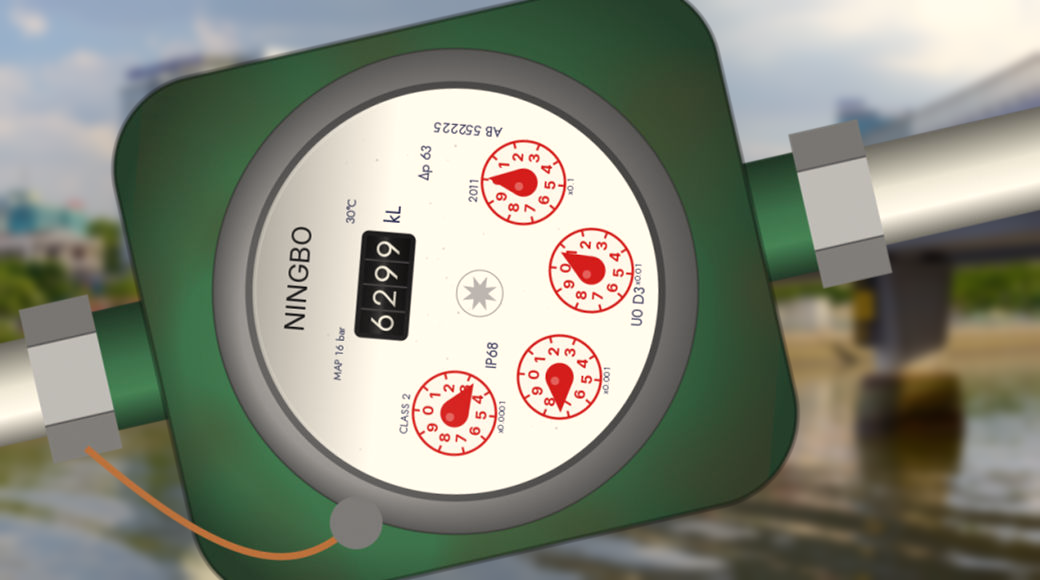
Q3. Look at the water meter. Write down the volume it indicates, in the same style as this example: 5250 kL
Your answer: 6299.0073 kL
